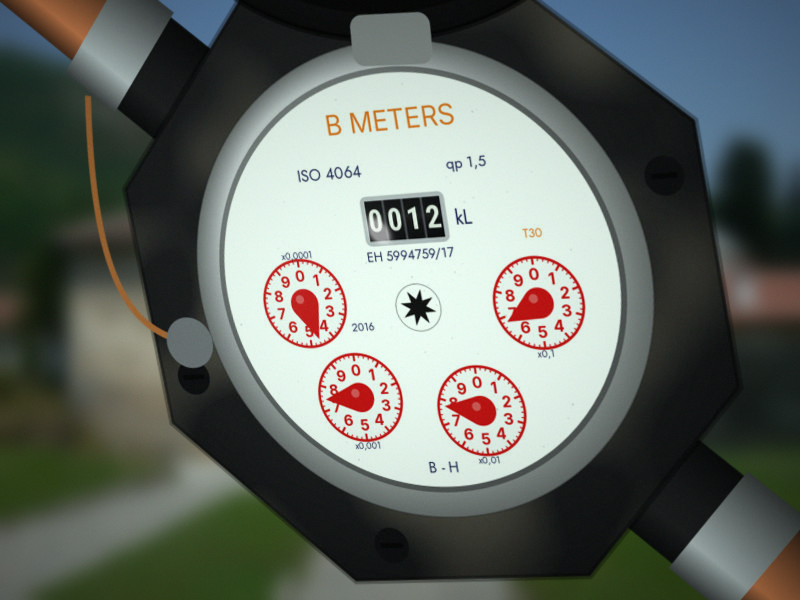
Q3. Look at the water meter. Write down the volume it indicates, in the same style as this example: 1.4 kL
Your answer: 12.6774 kL
